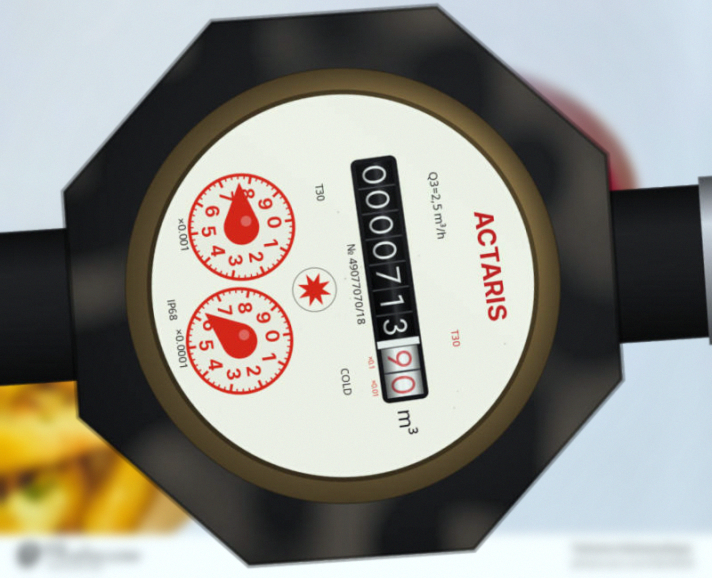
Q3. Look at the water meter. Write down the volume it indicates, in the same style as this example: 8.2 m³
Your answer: 713.9076 m³
